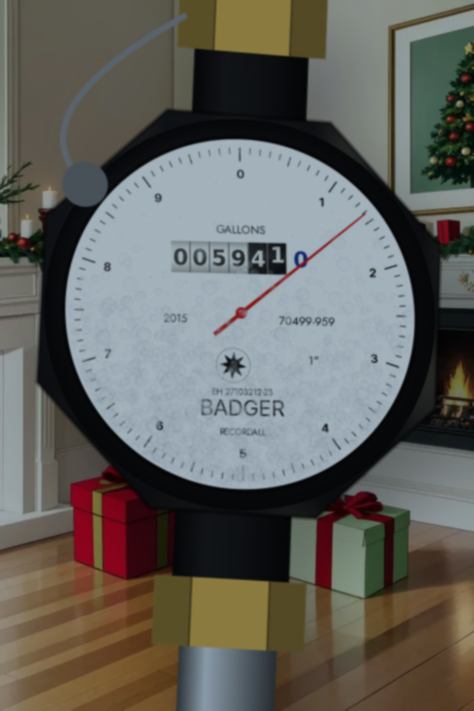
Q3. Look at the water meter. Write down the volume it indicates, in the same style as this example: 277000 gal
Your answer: 59411.4 gal
